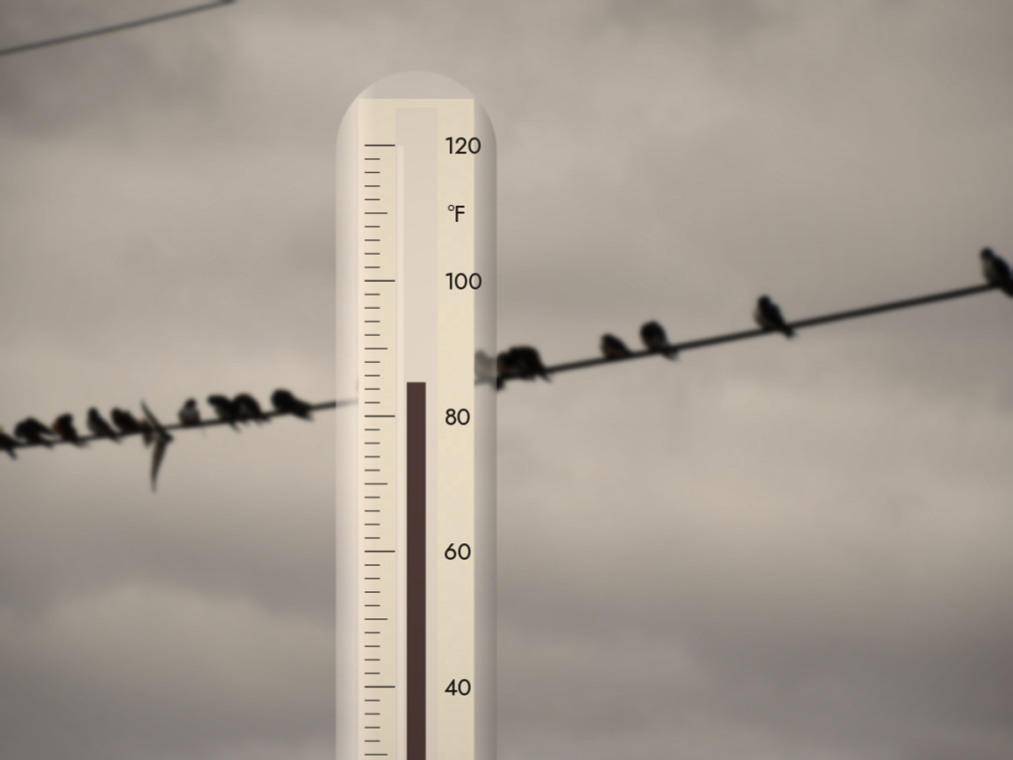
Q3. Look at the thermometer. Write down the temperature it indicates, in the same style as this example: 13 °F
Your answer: 85 °F
